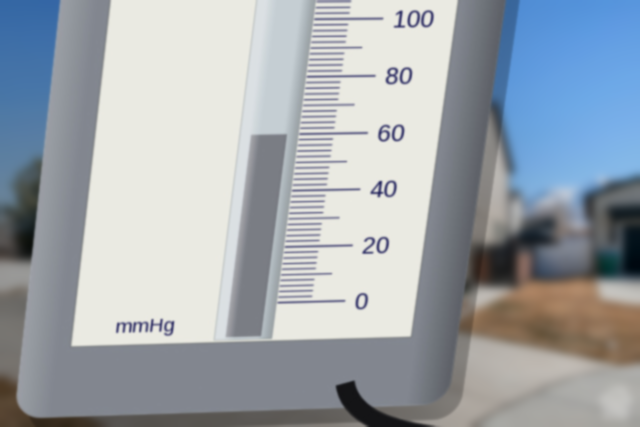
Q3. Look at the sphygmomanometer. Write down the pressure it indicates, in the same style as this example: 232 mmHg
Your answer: 60 mmHg
